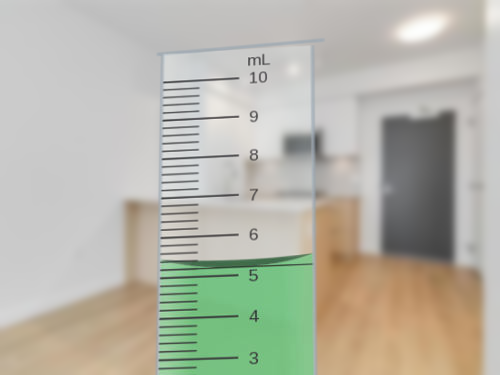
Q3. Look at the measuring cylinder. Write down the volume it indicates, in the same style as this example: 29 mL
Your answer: 5.2 mL
